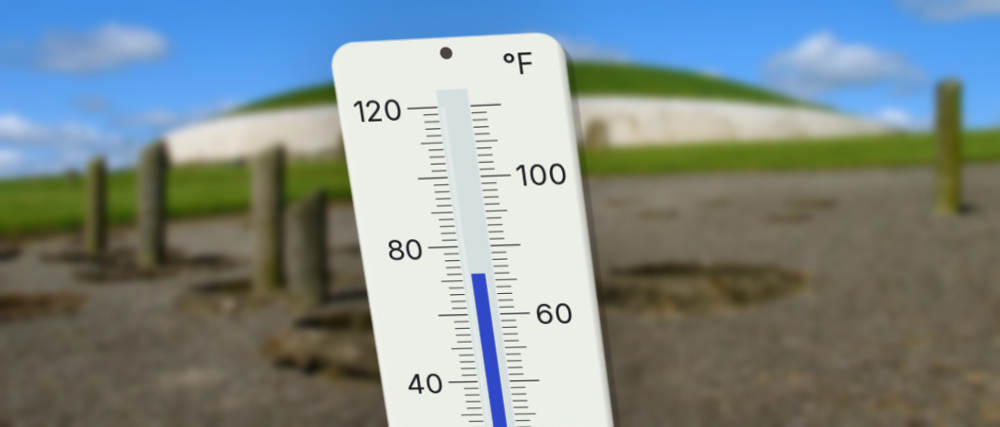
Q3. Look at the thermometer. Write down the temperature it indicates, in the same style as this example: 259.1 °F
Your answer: 72 °F
